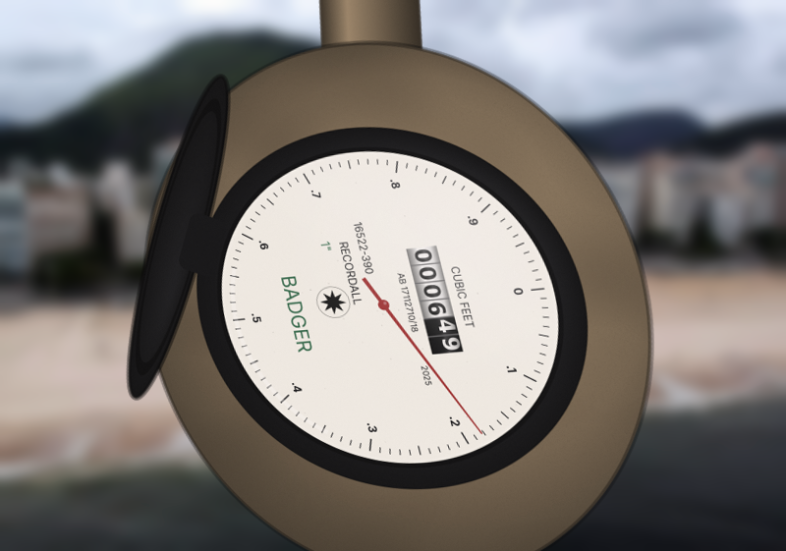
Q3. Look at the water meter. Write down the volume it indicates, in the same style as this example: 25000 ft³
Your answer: 649.18 ft³
